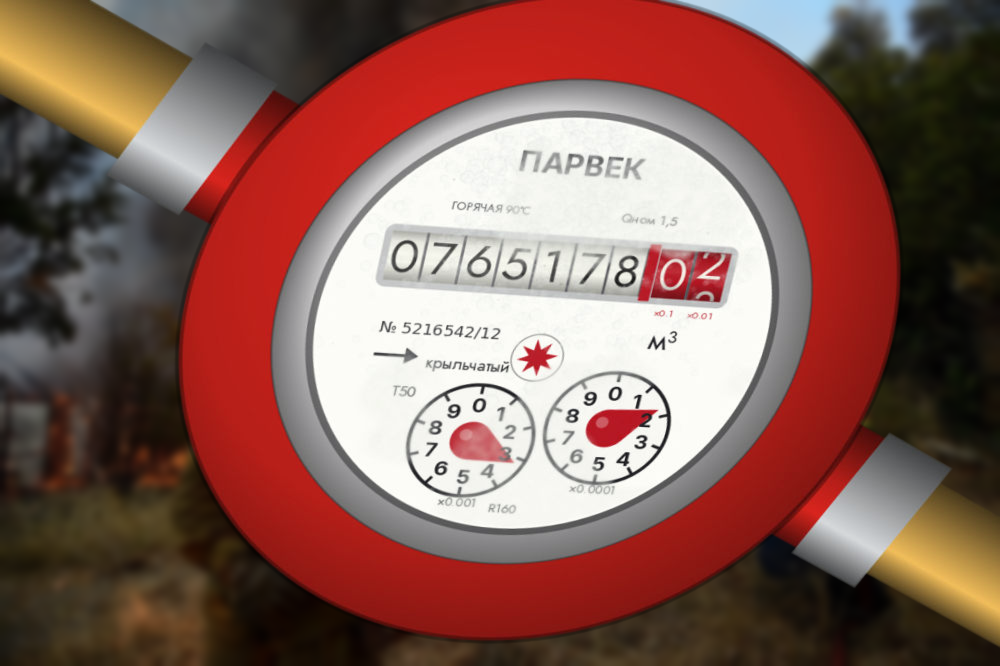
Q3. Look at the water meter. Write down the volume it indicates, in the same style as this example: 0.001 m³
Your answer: 765178.0231 m³
